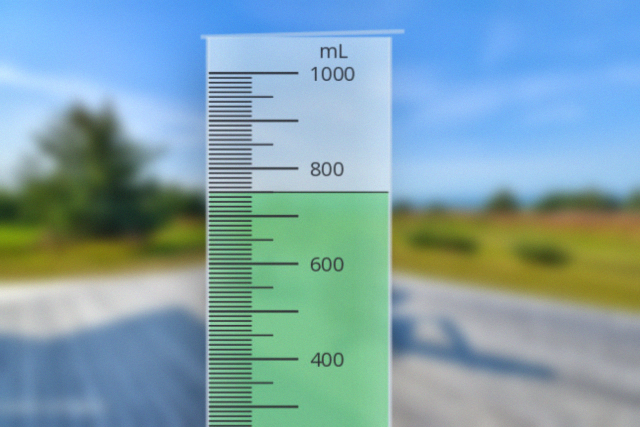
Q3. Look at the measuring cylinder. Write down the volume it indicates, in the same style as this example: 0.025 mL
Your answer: 750 mL
